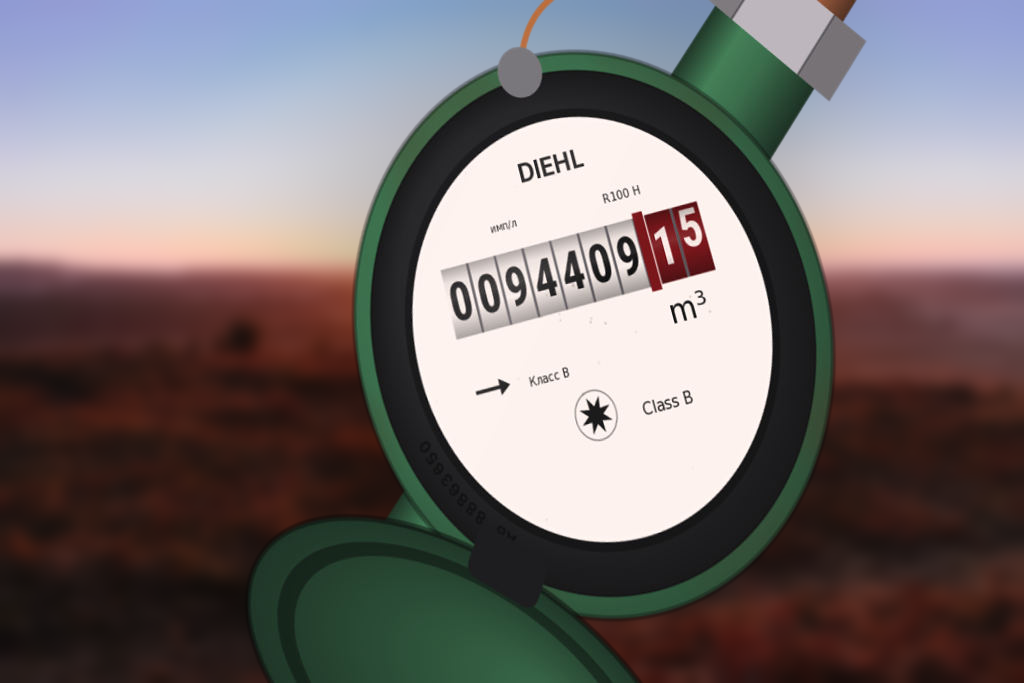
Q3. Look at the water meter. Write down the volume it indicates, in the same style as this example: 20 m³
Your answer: 94409.15 m³
